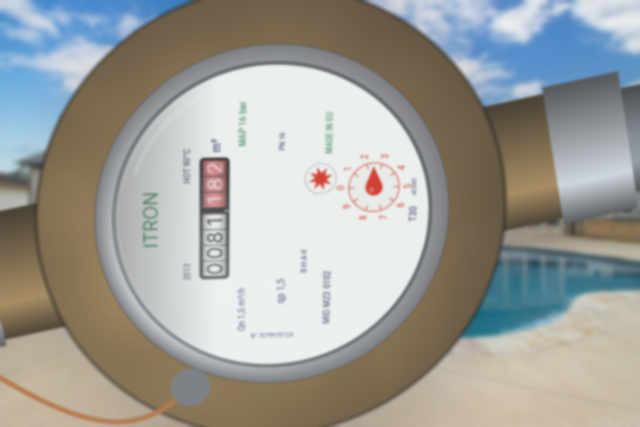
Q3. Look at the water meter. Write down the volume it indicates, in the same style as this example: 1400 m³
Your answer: 81.1822 m³
